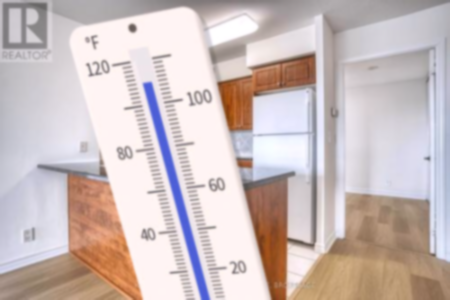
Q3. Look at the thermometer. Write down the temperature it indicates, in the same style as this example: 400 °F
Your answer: 110 °F
